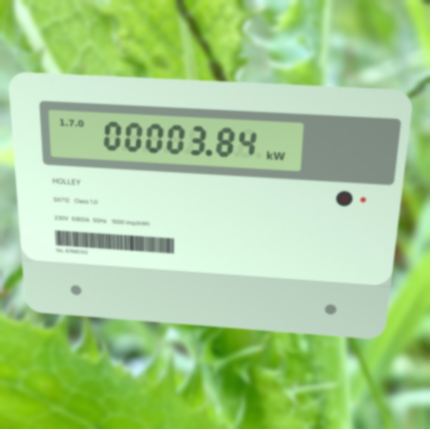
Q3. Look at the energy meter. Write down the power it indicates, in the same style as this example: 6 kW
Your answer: 3.84 kW
